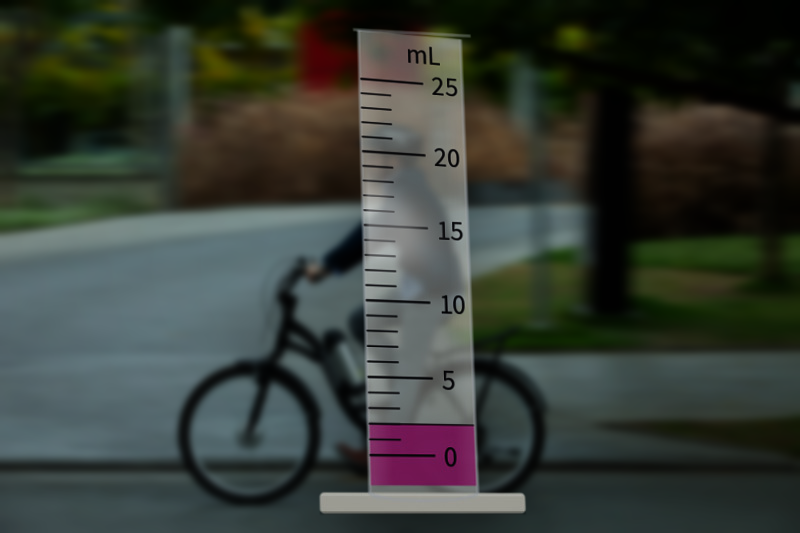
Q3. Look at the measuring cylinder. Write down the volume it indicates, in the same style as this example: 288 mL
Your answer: 2 mL
